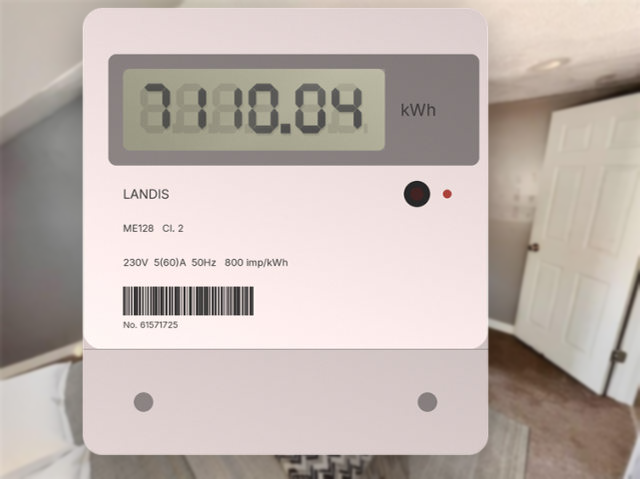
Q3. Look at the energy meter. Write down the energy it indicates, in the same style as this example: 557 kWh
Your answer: 7110.04 kWh
